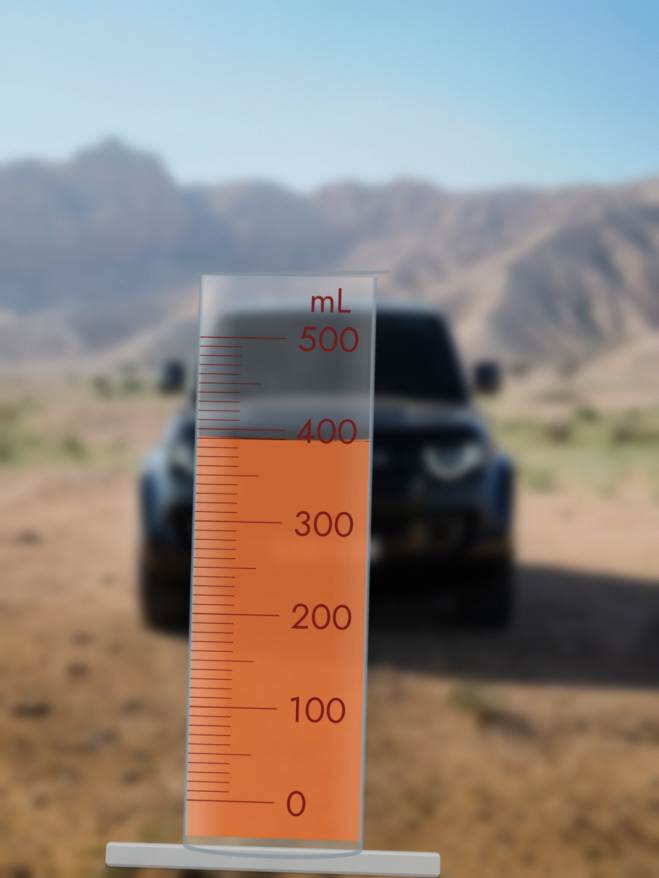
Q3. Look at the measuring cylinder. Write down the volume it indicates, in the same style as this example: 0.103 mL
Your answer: 390 mL
